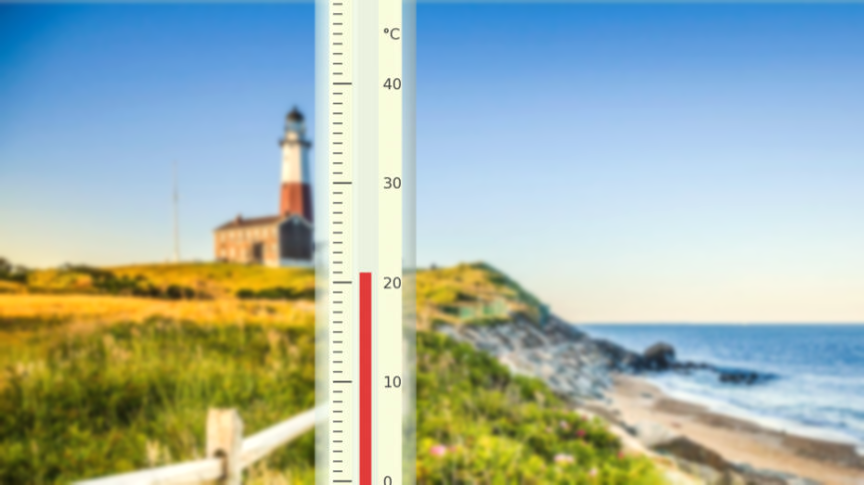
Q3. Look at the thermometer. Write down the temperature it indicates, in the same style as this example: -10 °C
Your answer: 21 °C
